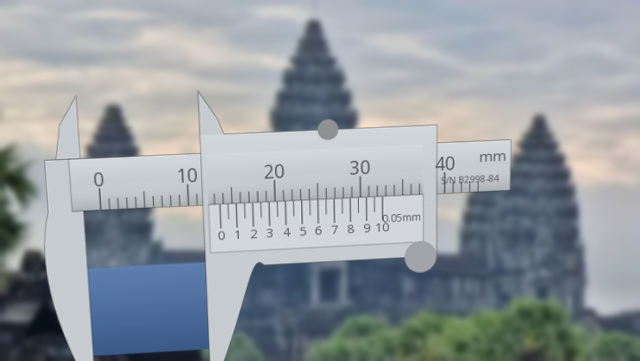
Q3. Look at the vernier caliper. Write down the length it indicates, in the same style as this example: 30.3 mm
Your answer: 13.6 mm
